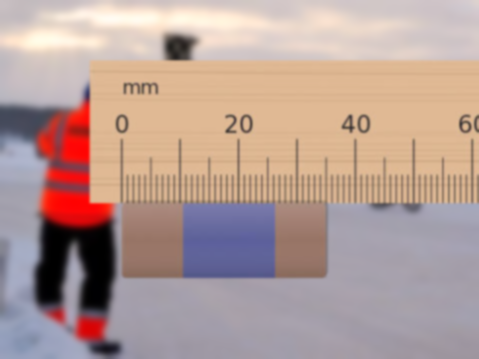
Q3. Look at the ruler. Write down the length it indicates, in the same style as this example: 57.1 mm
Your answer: 35 mm
